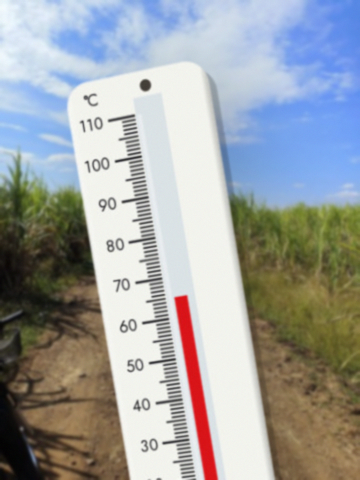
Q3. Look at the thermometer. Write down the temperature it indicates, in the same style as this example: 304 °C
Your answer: 65 °C
